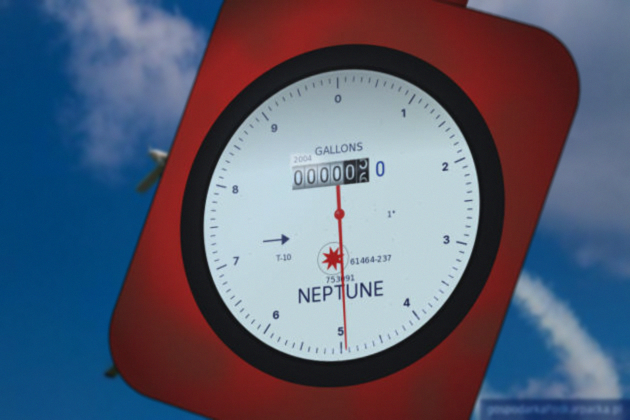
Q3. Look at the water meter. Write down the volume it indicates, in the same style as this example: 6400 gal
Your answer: 54.9 gal
